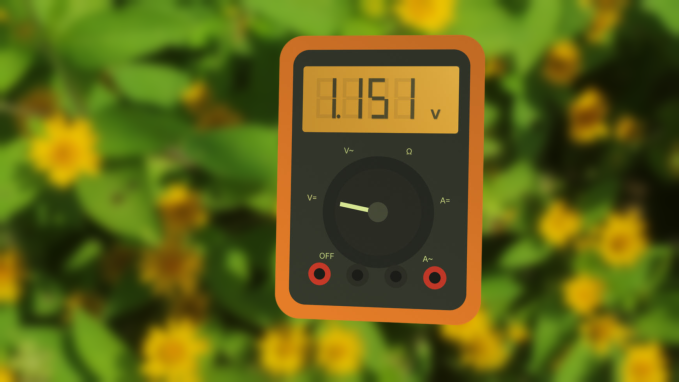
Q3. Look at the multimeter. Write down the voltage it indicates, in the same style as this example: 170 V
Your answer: 1.151 V
